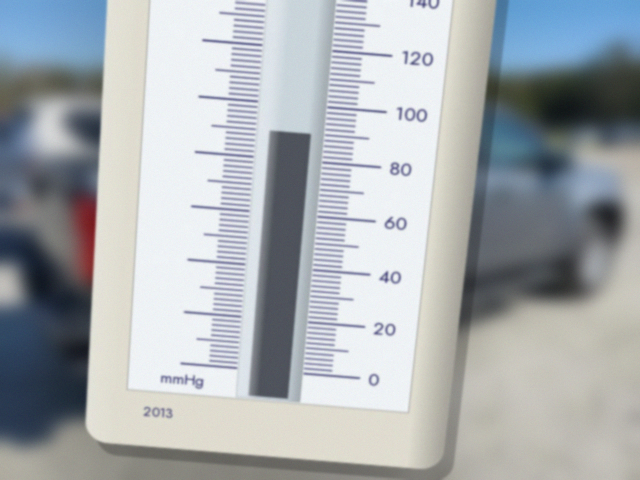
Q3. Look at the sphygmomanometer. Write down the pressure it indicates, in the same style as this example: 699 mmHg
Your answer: 90 mmHg
